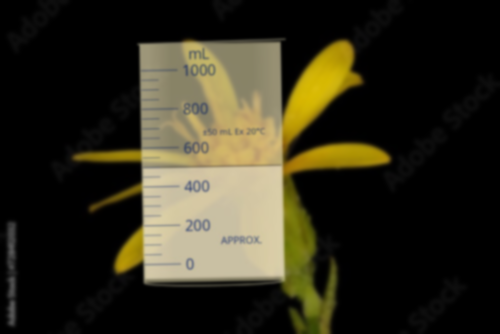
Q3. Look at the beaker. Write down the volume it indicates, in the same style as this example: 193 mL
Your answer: 500 mL
